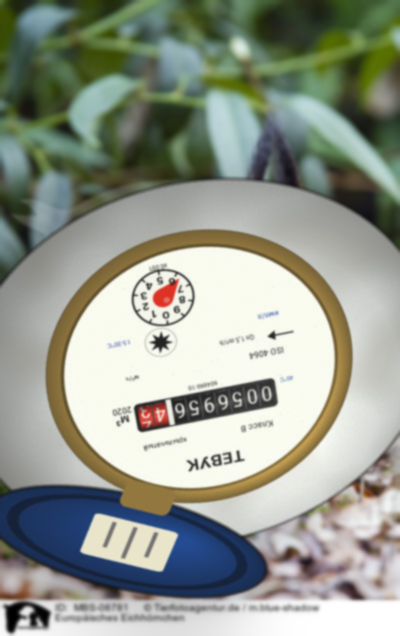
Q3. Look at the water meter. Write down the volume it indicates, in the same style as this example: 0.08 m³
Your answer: 56956.426 m³
